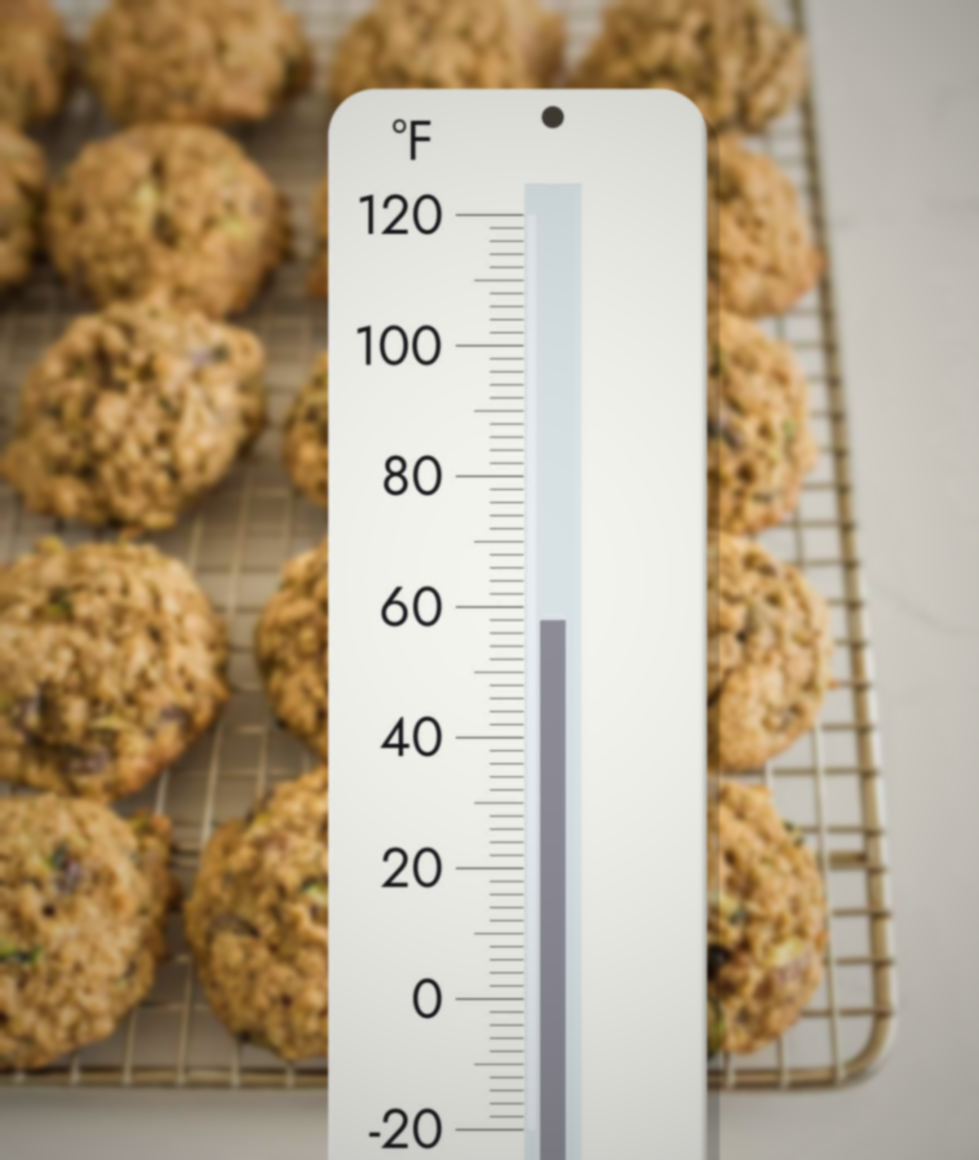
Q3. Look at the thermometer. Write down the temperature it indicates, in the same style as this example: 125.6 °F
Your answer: 58 °F
